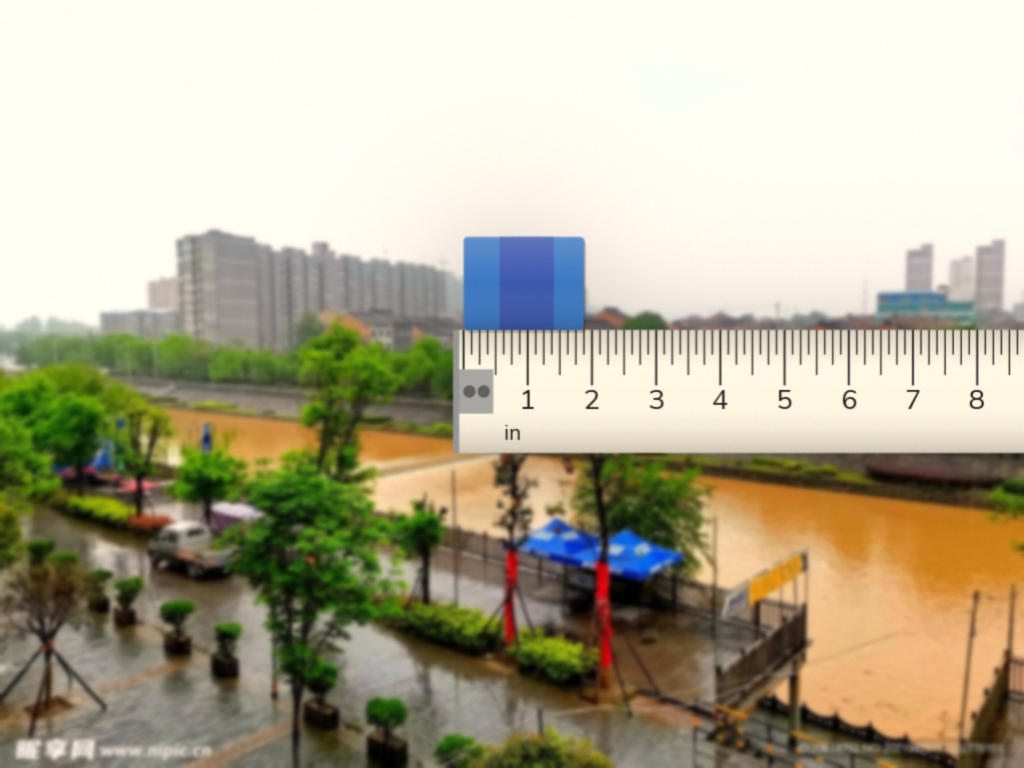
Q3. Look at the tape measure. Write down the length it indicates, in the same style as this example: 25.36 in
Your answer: 1.875 in
